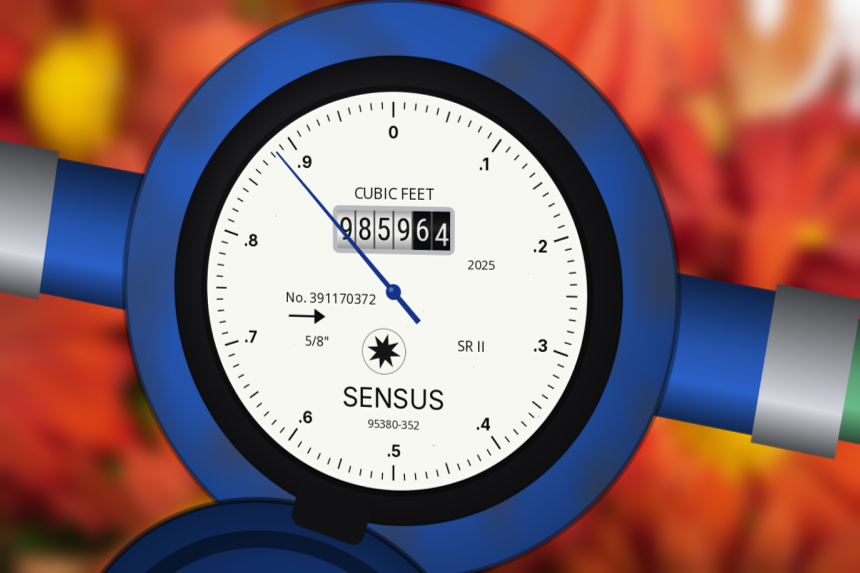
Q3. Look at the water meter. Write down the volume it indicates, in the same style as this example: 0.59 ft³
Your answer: 985963.88 ft³
